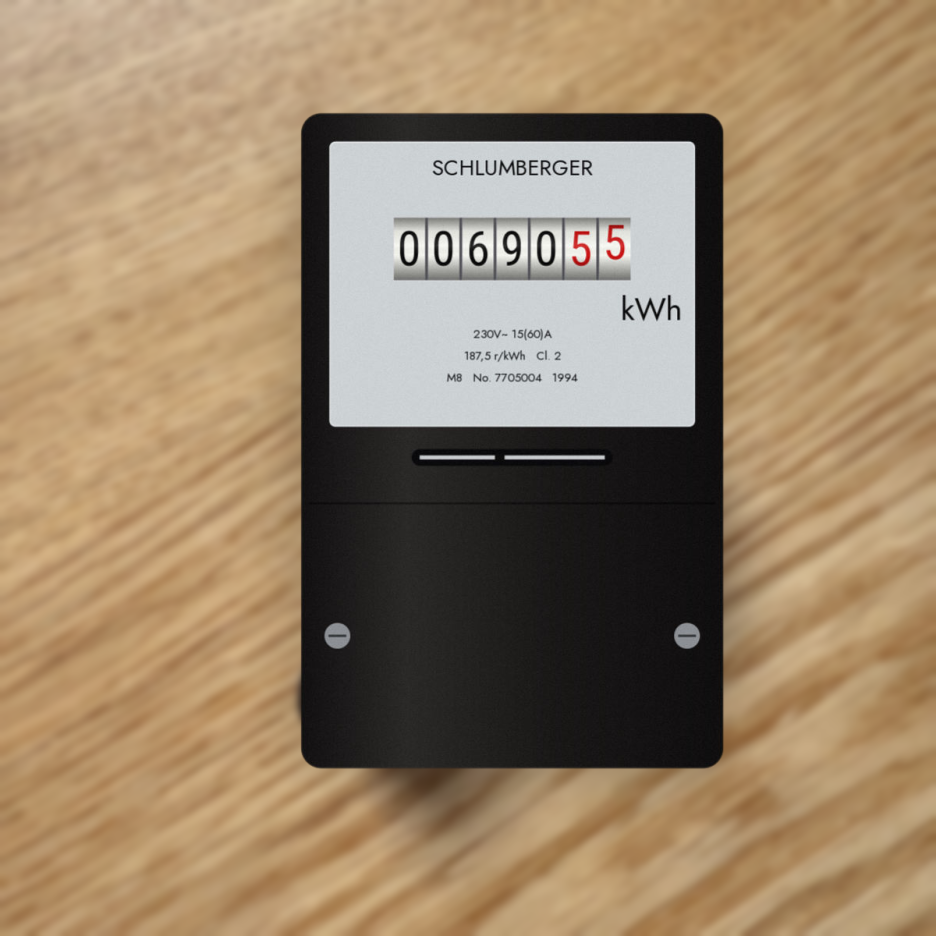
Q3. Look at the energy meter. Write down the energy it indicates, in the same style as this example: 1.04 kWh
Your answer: 690.55 kWh
